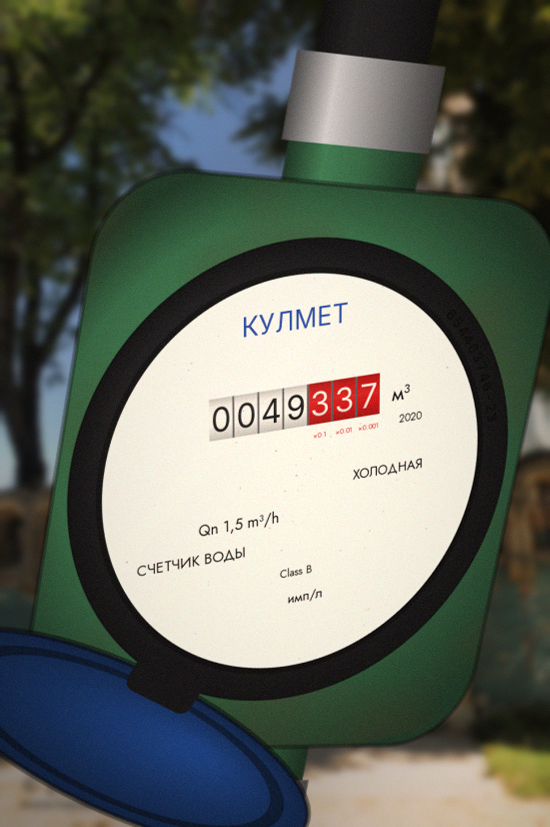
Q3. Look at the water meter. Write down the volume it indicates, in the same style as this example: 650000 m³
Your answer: 49.337 m³
